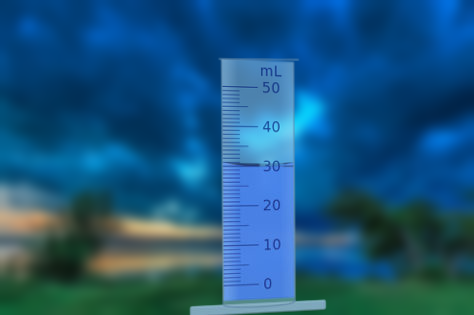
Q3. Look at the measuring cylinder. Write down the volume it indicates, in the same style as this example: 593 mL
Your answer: 30 mL
